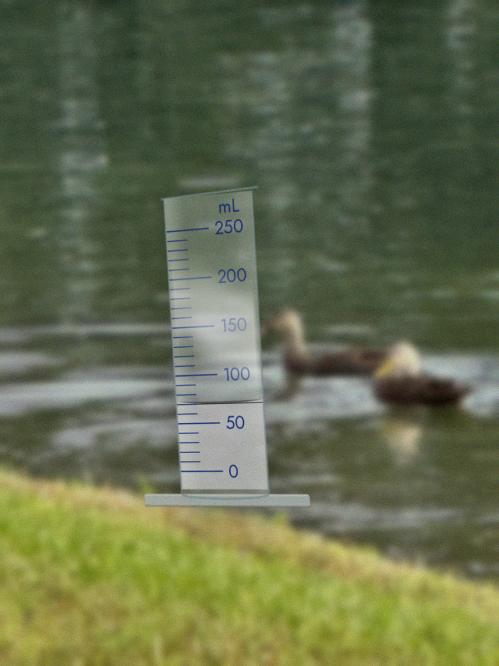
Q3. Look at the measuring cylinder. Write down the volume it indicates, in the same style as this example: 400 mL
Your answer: 70 mL
